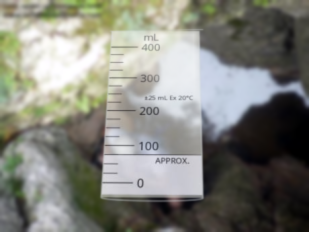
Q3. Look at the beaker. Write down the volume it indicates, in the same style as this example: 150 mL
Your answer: 75 mL
